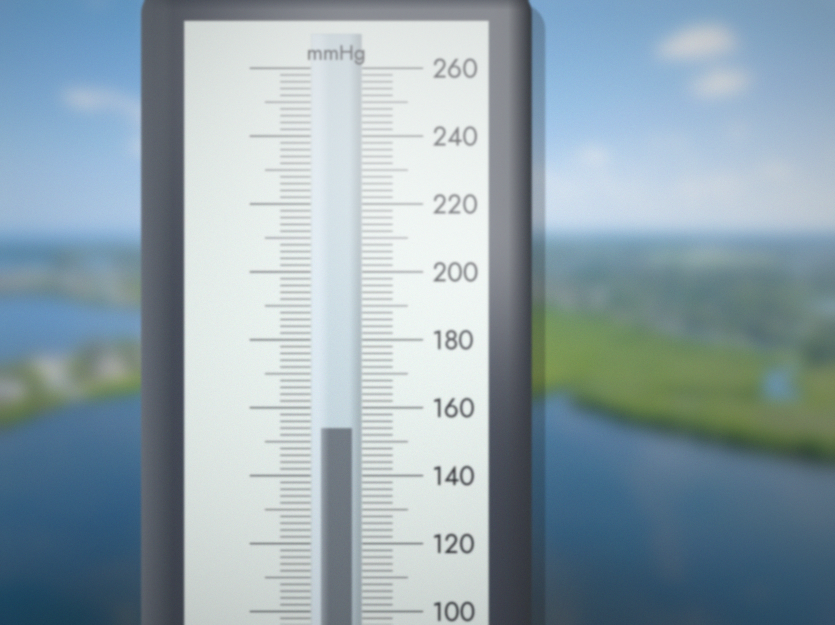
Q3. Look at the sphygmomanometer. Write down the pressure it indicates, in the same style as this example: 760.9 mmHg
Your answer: 154 mmHg
